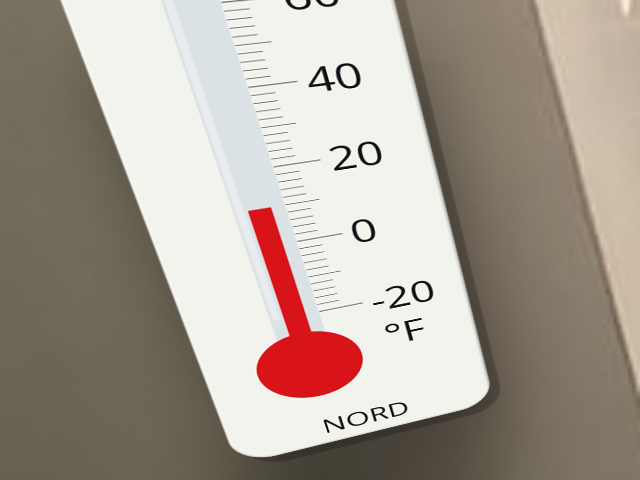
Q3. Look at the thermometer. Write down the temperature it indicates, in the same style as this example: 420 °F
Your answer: 10 °F
